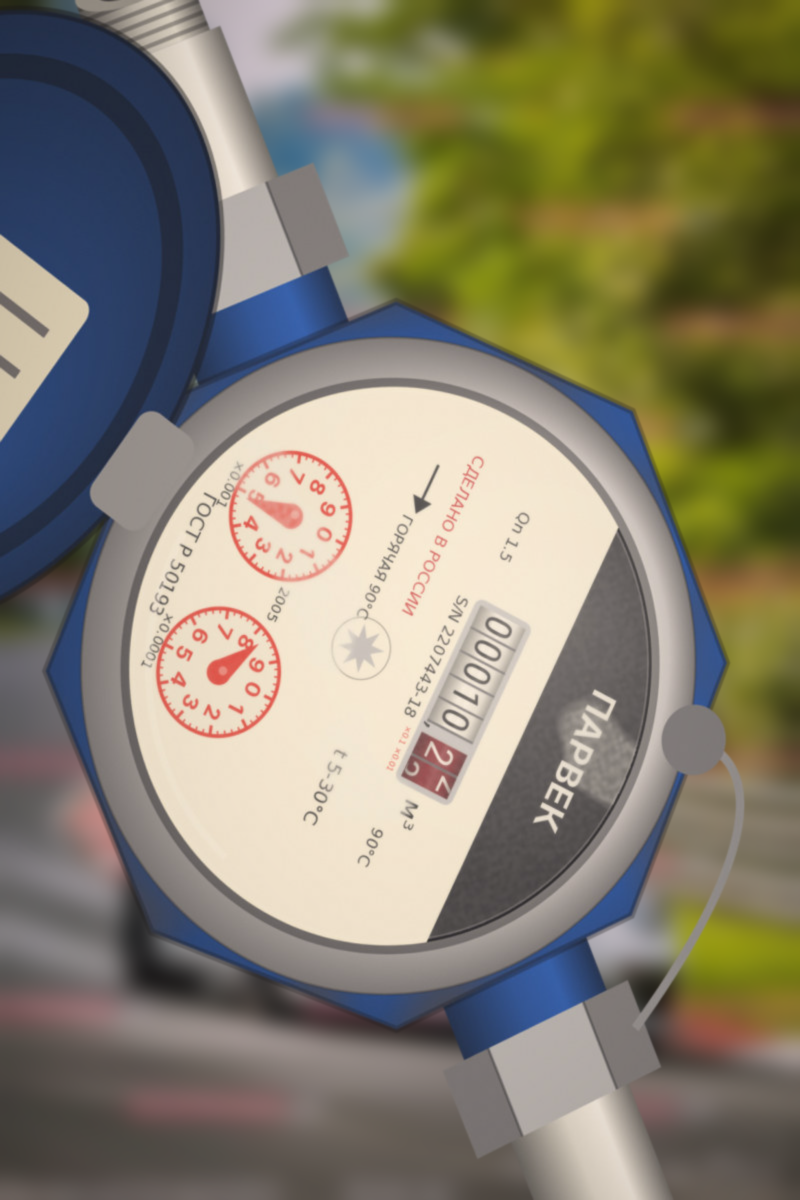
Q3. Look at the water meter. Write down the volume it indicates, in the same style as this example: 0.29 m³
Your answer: 10.2248 m³
